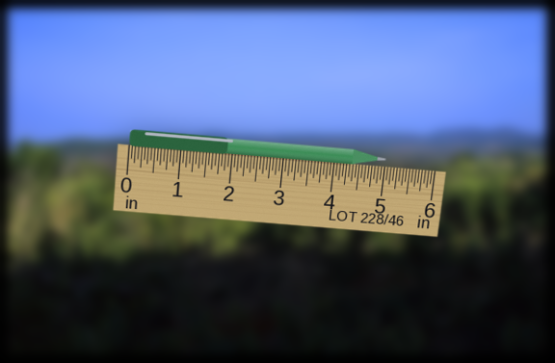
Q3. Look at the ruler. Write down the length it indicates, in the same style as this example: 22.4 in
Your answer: 5 in
